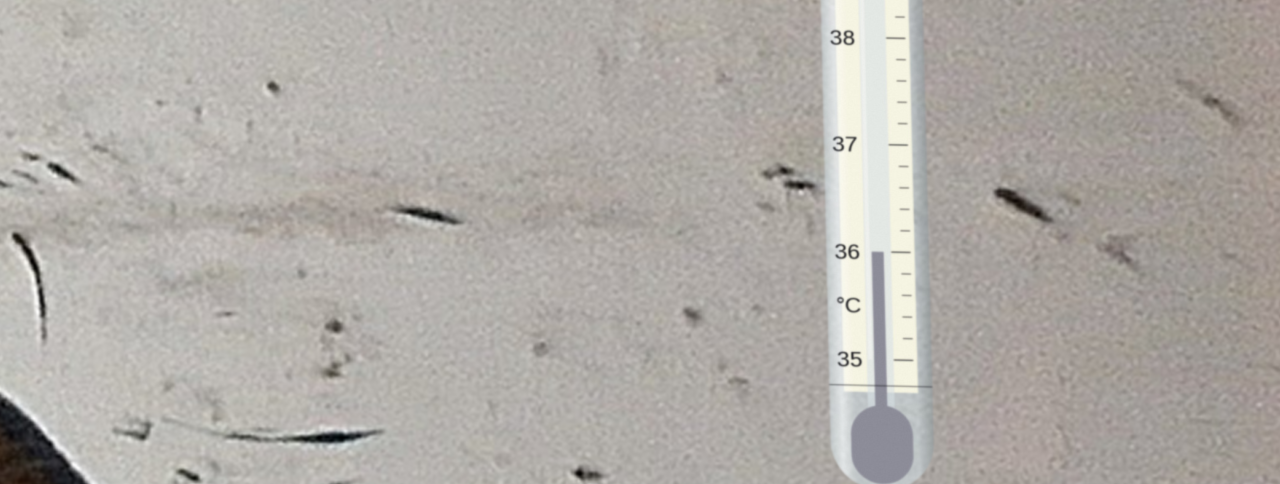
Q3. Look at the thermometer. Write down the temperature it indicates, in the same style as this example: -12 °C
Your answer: 36 °C
